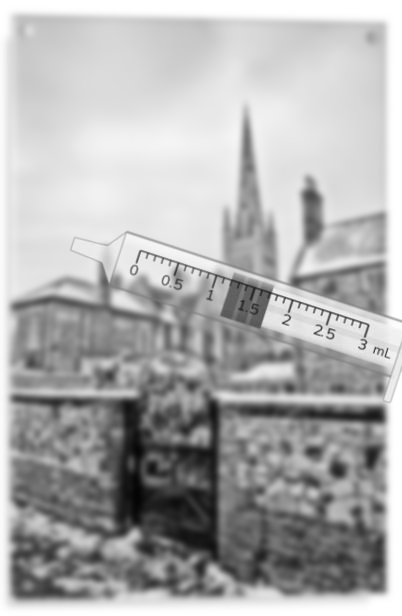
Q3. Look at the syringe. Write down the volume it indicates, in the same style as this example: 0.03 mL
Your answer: 1.2 mL
